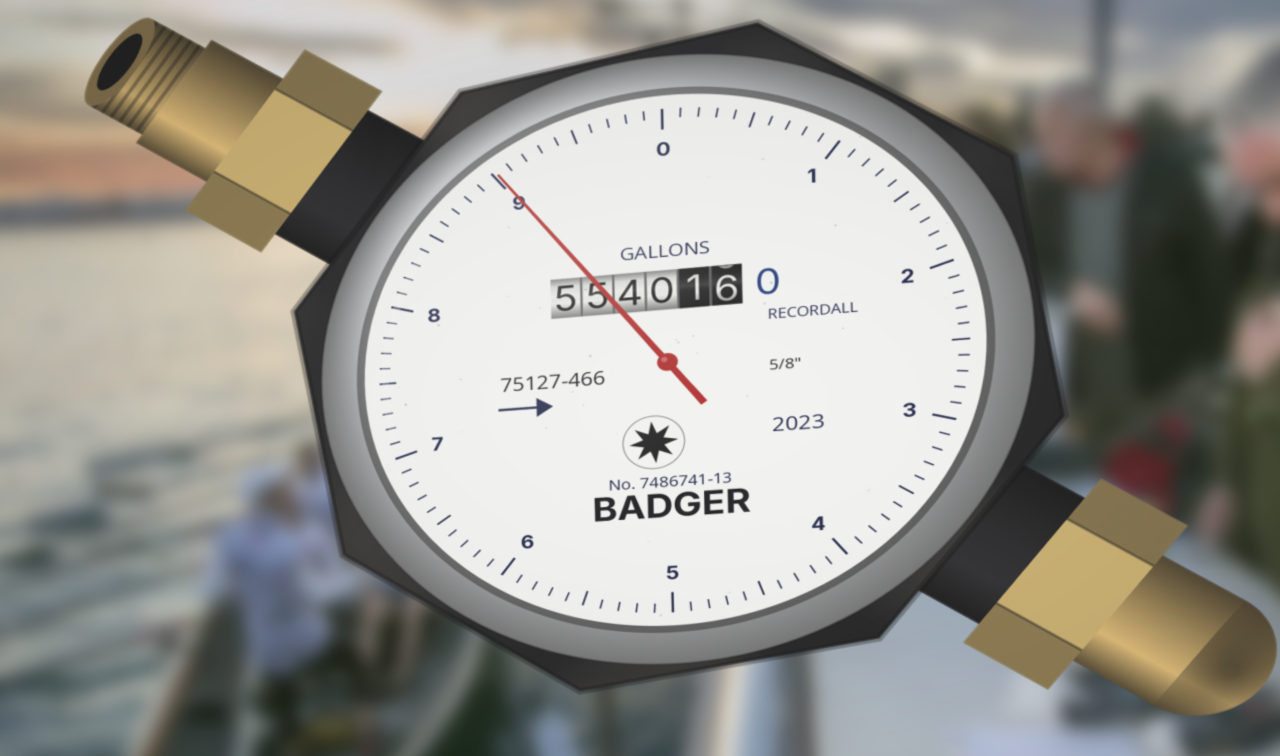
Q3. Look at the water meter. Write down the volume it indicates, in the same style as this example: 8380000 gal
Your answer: 5540159.0 gal
